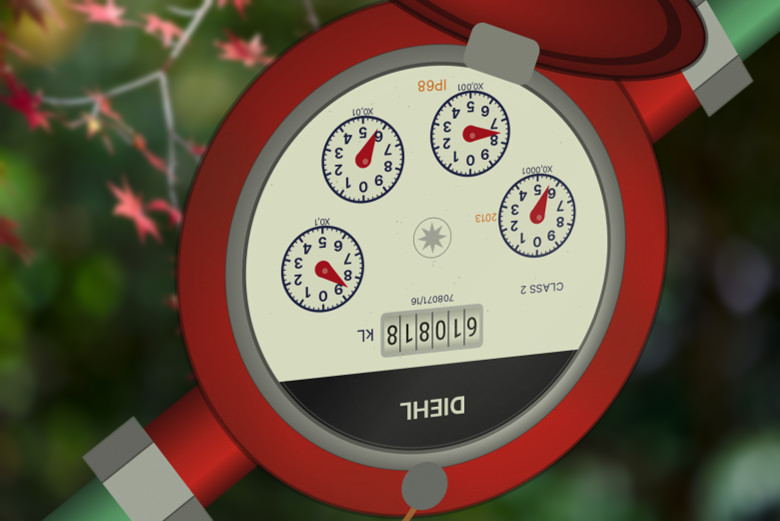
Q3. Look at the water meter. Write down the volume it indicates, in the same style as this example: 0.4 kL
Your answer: 610818.8575 kL
